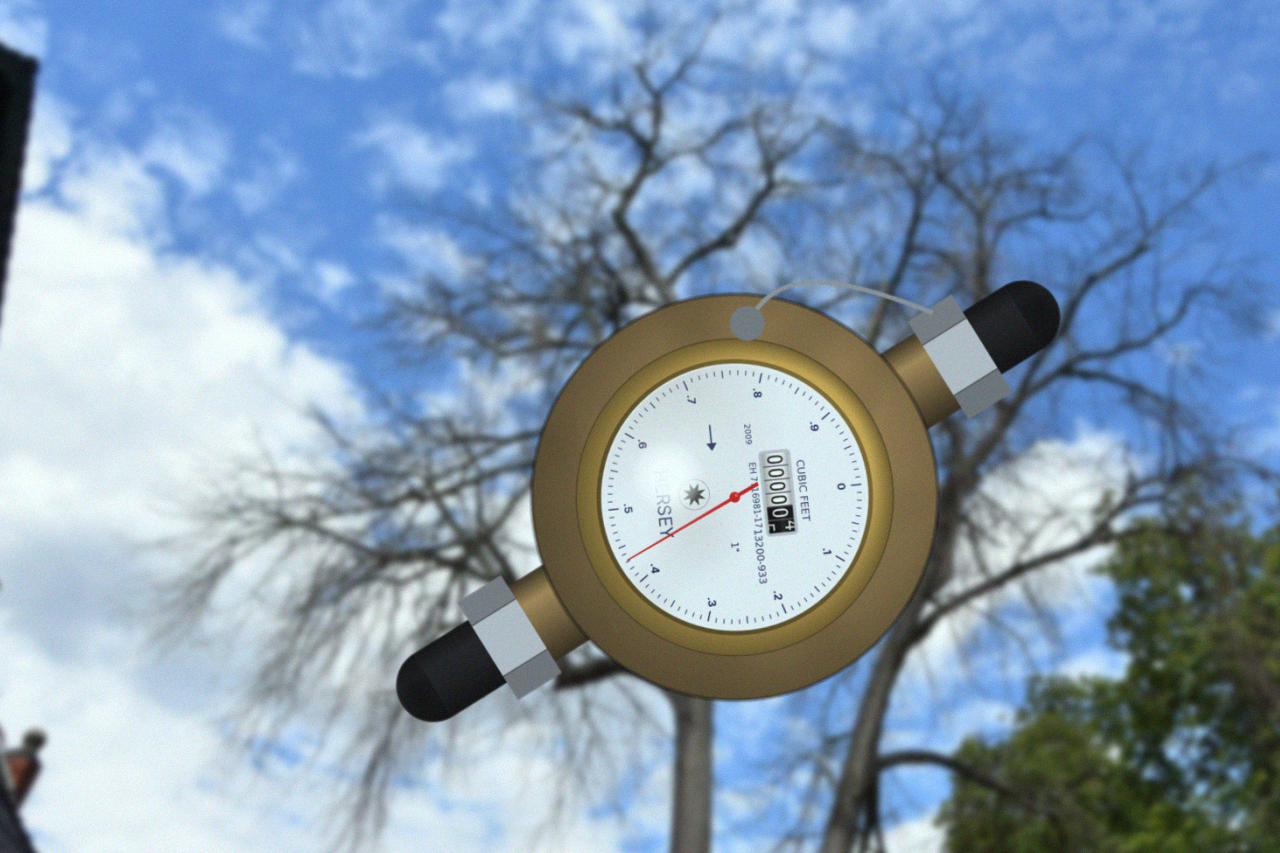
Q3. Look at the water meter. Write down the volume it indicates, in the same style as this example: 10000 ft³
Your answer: 4.43 ft³
